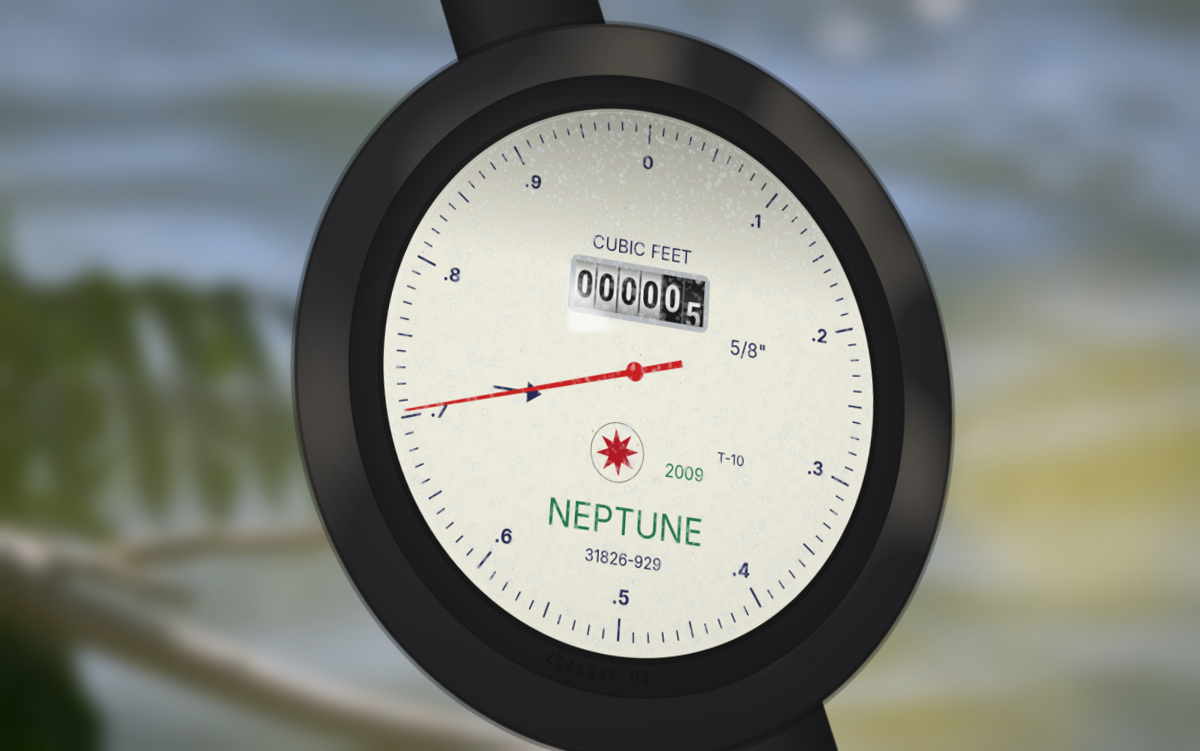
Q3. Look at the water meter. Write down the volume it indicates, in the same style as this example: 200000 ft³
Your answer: 4.70 ft³
